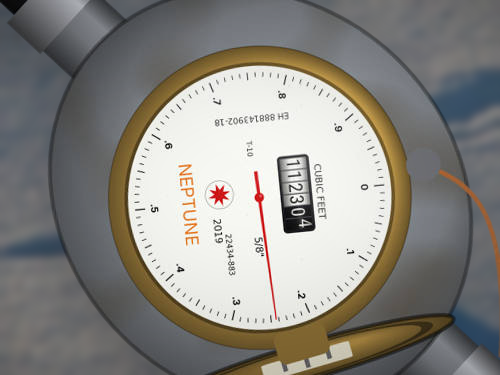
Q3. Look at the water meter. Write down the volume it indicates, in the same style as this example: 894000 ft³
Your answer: 112304.24 ft³
